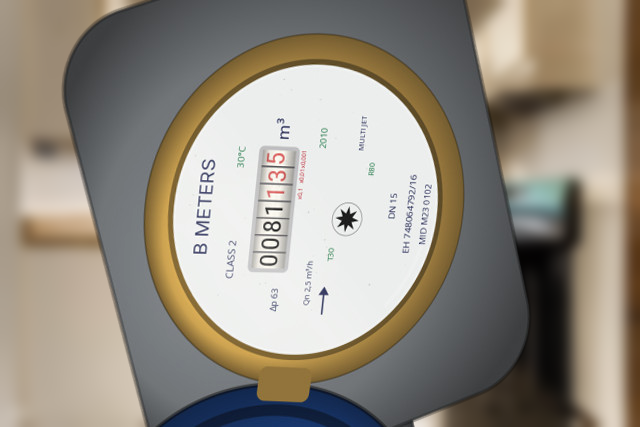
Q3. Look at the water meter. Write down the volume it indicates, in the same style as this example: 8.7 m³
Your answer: 81.135 m³
